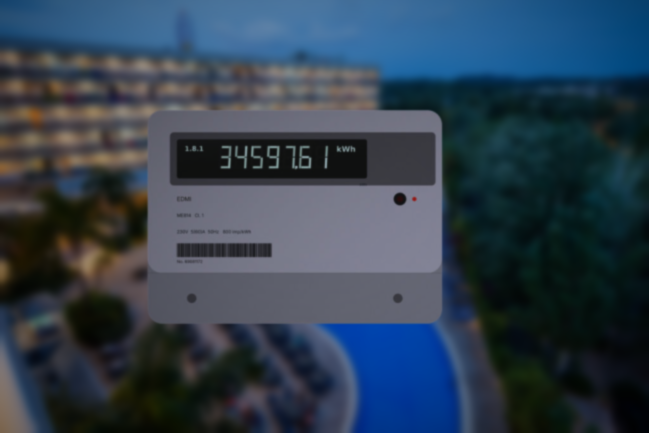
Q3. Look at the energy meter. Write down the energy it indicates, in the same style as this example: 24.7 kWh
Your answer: 34597.61 kWh
